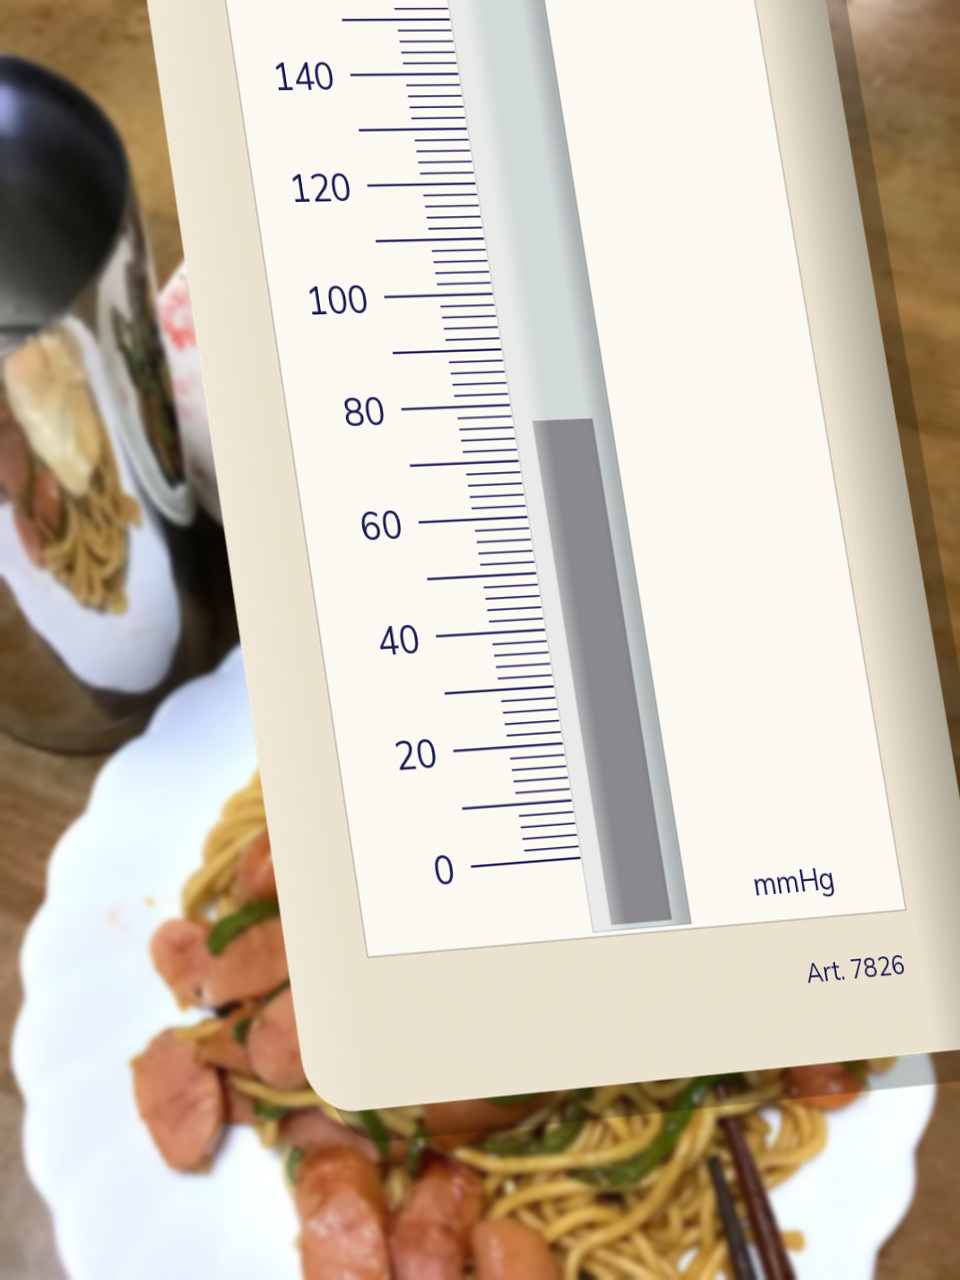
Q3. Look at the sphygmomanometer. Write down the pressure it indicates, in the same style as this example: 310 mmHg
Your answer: 77 mmHg
